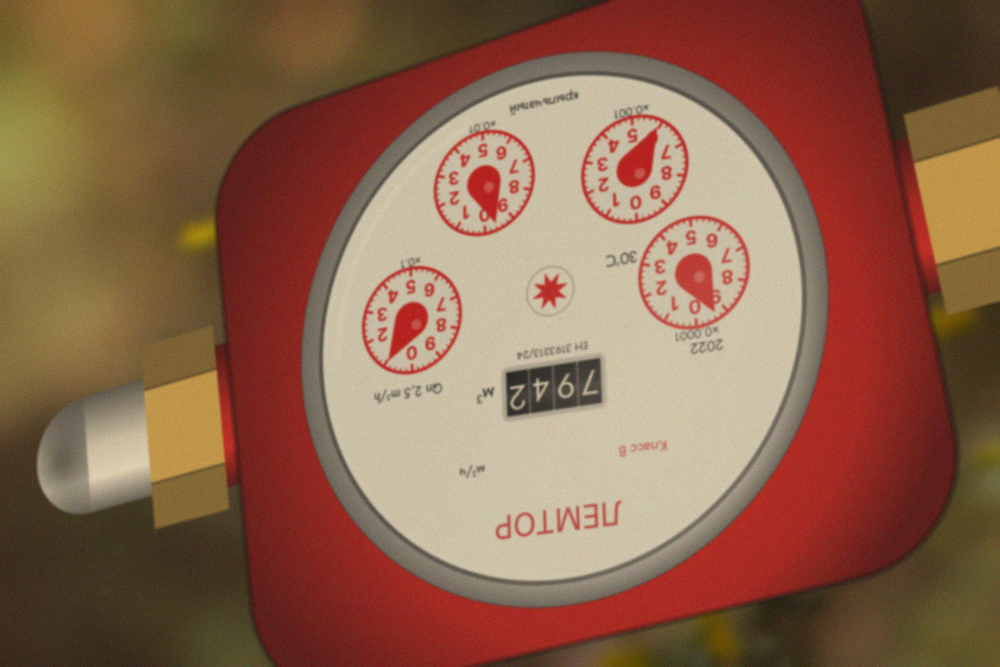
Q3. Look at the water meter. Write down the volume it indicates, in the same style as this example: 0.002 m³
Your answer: 7942.0959 m³
